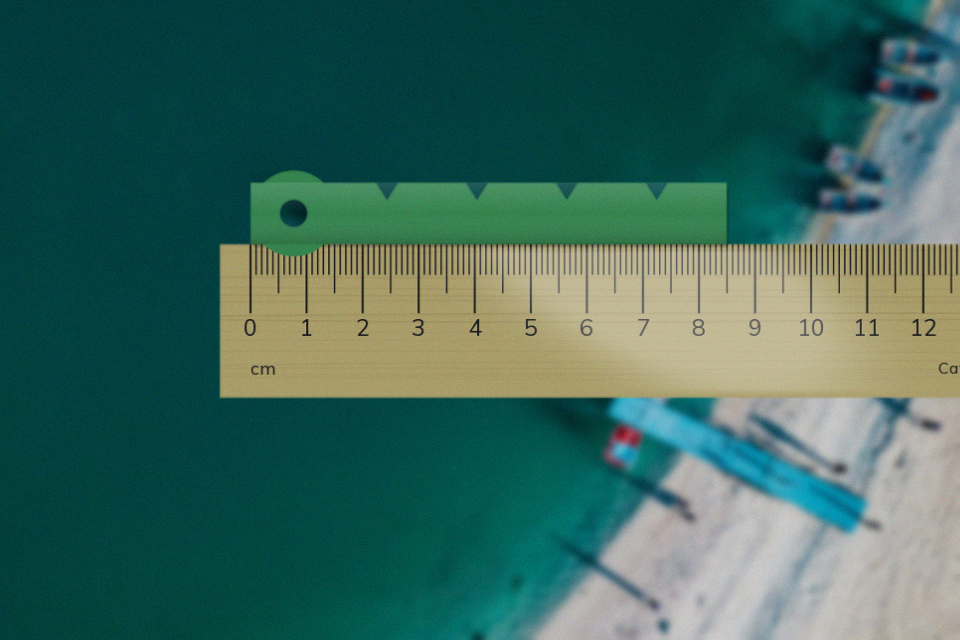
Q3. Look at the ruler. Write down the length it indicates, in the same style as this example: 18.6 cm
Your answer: 8.5 cm
